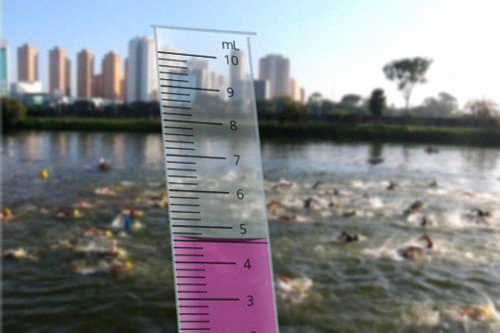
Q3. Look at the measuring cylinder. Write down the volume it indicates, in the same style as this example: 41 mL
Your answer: 4.6 mL
